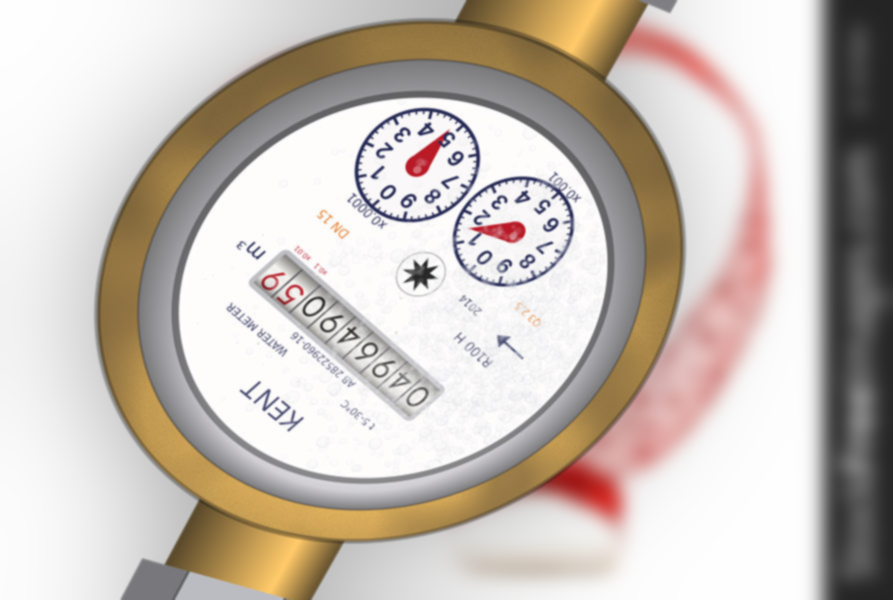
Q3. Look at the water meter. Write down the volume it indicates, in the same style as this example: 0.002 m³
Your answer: 496490.5914 m³
